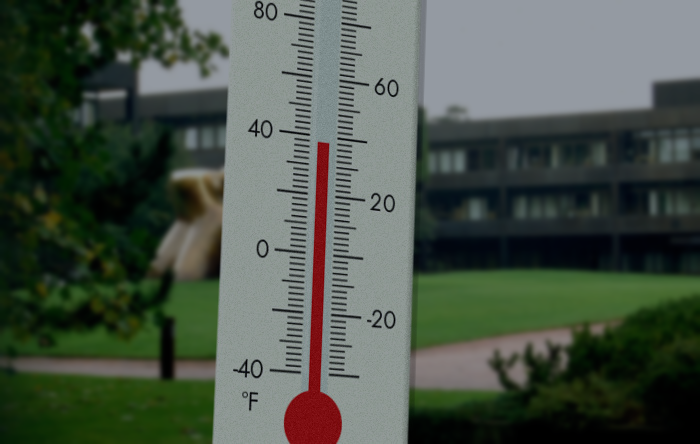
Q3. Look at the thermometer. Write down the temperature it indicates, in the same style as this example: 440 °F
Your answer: 38 °F
